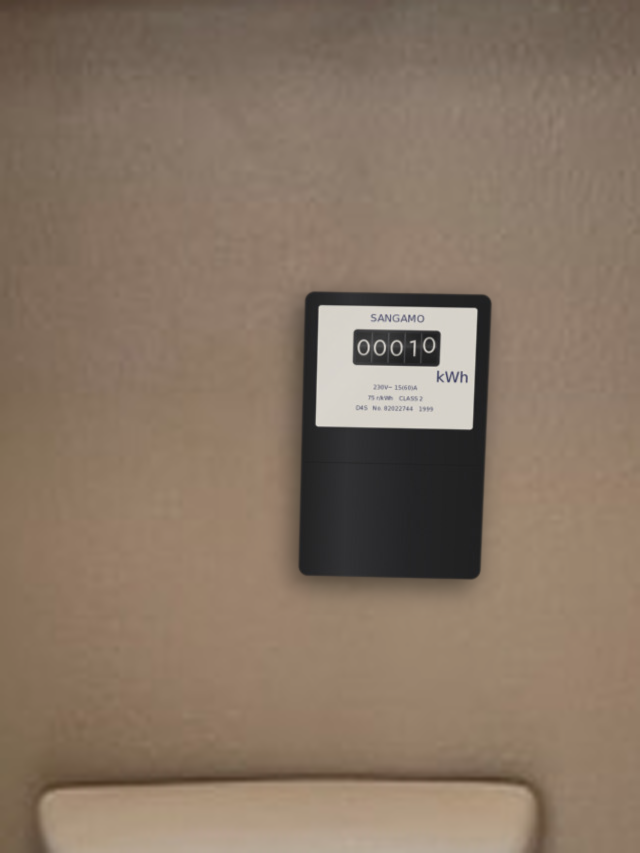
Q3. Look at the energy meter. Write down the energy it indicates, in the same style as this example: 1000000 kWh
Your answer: 10 kWh
